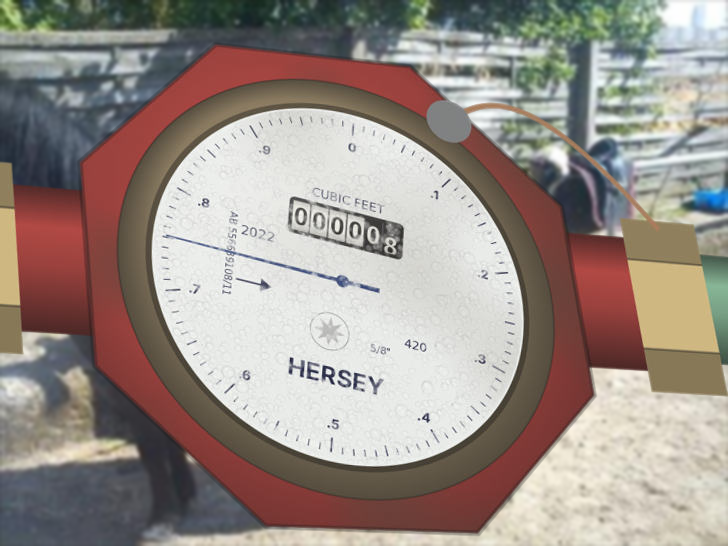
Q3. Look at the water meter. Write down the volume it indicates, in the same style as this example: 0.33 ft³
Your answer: 7.75 ft³
